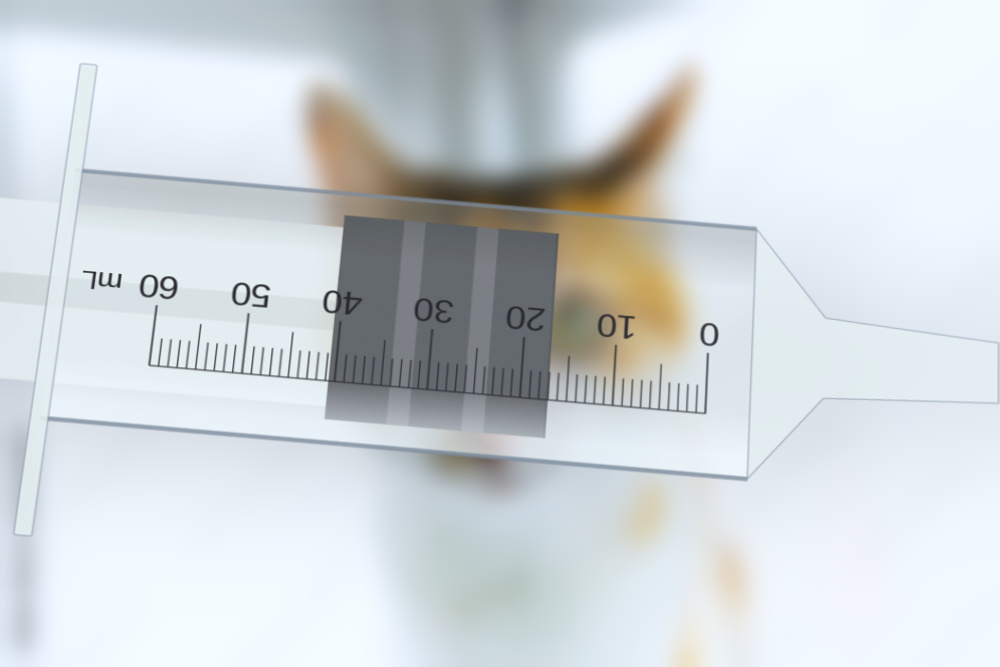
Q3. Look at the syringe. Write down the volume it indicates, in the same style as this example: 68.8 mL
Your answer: 17 mL
